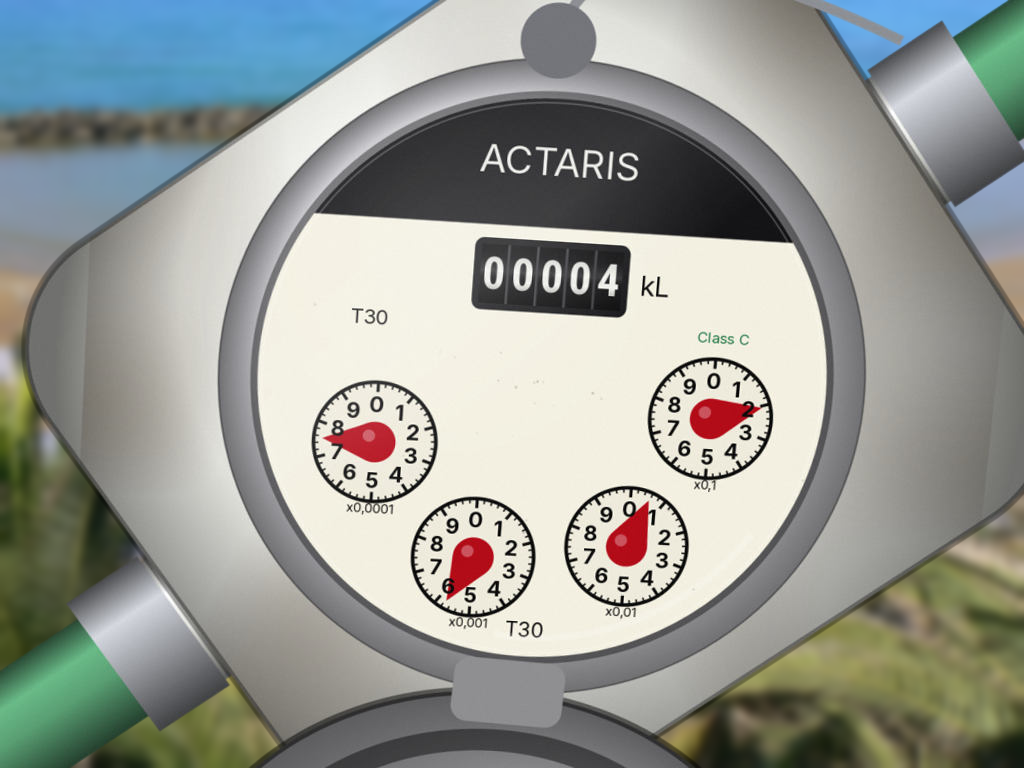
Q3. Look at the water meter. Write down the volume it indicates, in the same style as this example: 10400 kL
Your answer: 4.2057 kL
